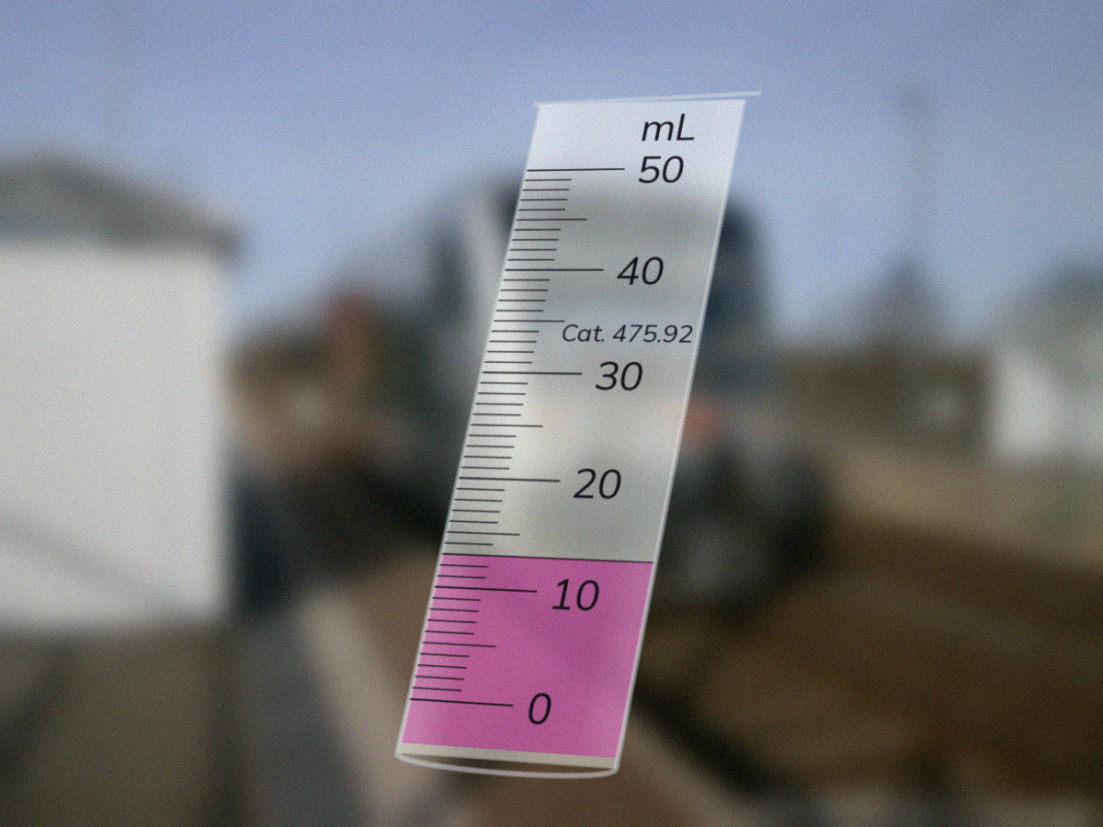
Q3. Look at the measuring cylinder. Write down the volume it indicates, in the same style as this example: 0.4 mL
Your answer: 13 mL
